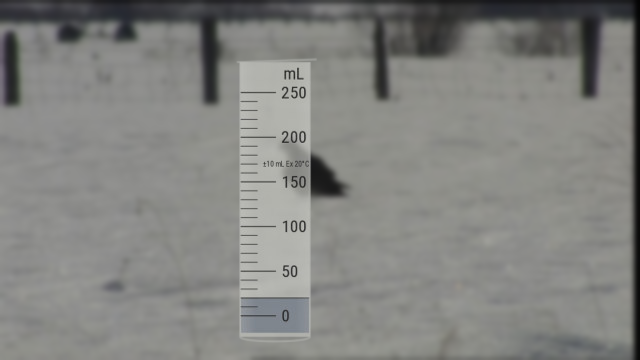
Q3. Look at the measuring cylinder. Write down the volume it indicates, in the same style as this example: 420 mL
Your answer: 20 mL
